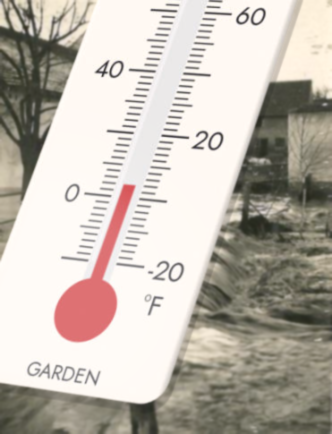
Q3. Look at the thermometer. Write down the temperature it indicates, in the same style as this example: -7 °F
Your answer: 4 °F
